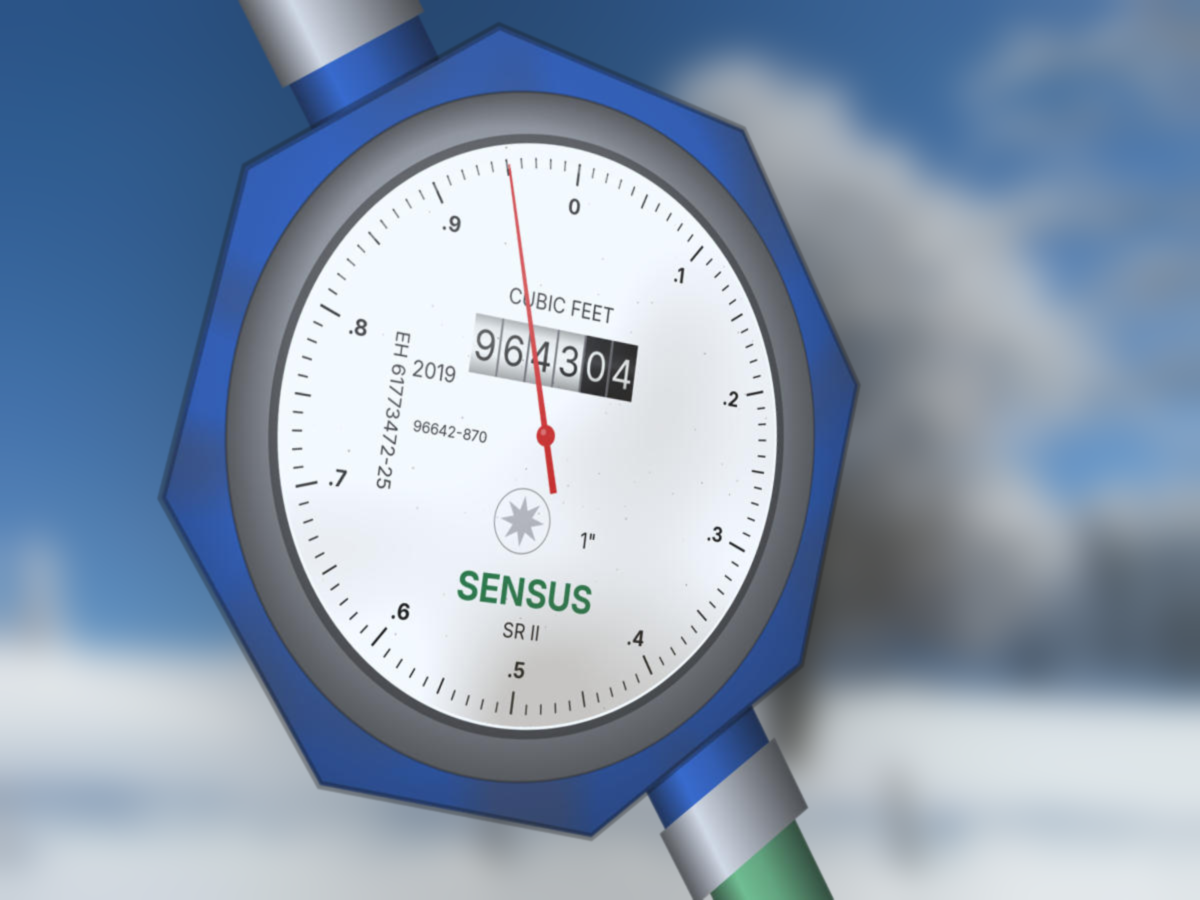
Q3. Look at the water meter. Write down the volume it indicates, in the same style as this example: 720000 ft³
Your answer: 964303.95 ft³
